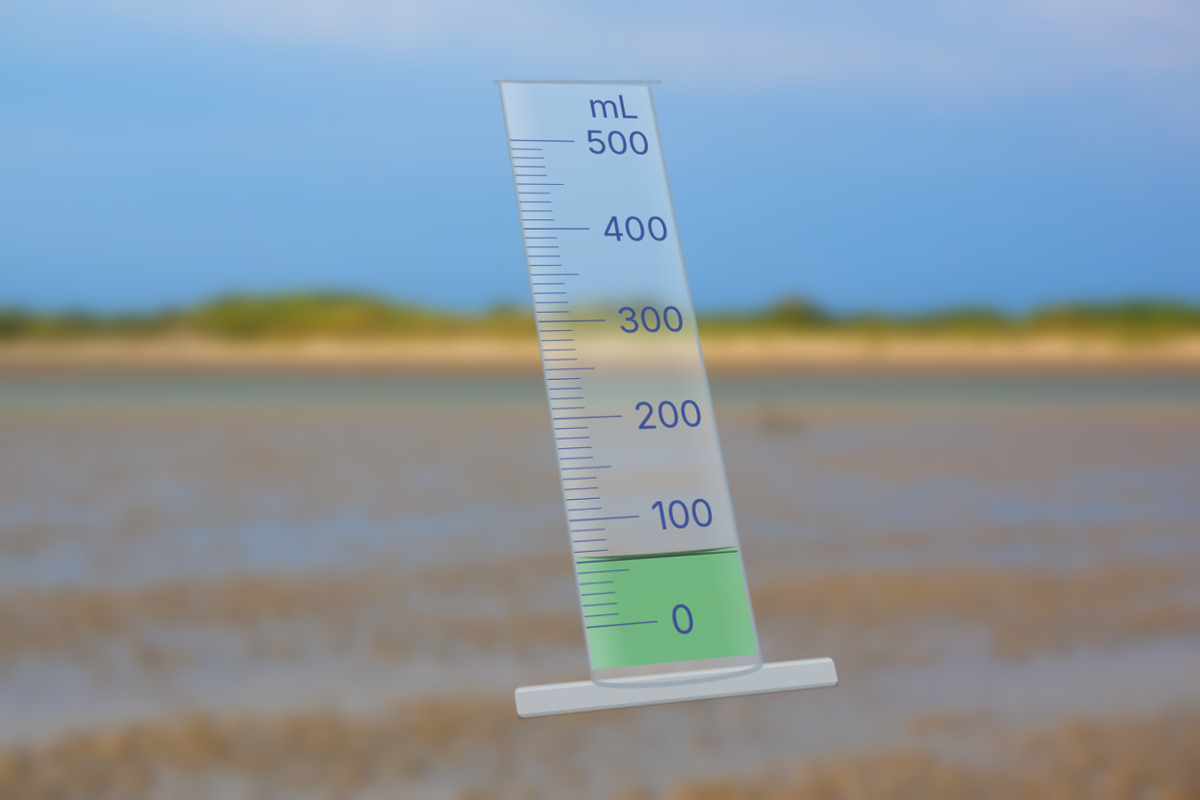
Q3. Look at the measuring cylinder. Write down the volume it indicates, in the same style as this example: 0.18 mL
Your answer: 60 mL
